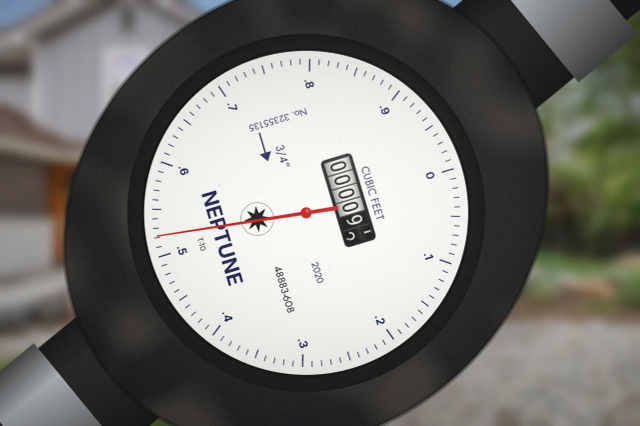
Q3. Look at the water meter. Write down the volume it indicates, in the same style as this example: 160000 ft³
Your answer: 91.52 ft³
